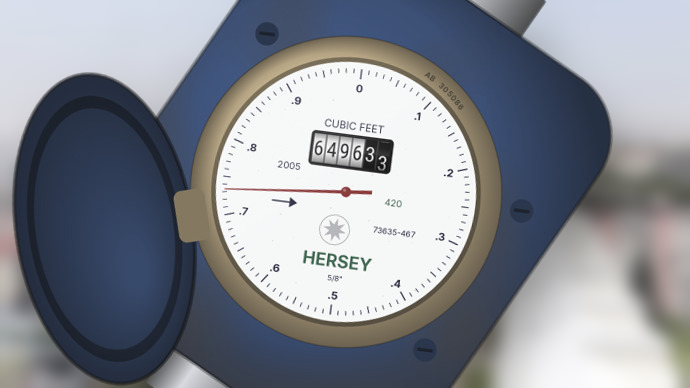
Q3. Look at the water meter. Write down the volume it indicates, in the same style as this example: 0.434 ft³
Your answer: 649632.73 ft³
